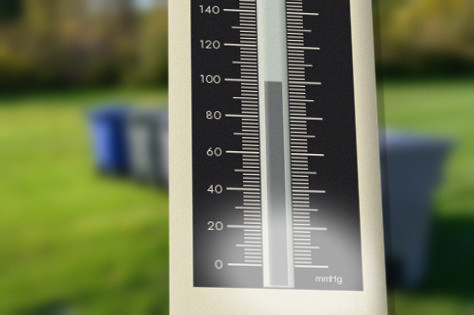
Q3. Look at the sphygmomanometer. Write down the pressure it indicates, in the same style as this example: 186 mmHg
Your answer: 100 mmHg
